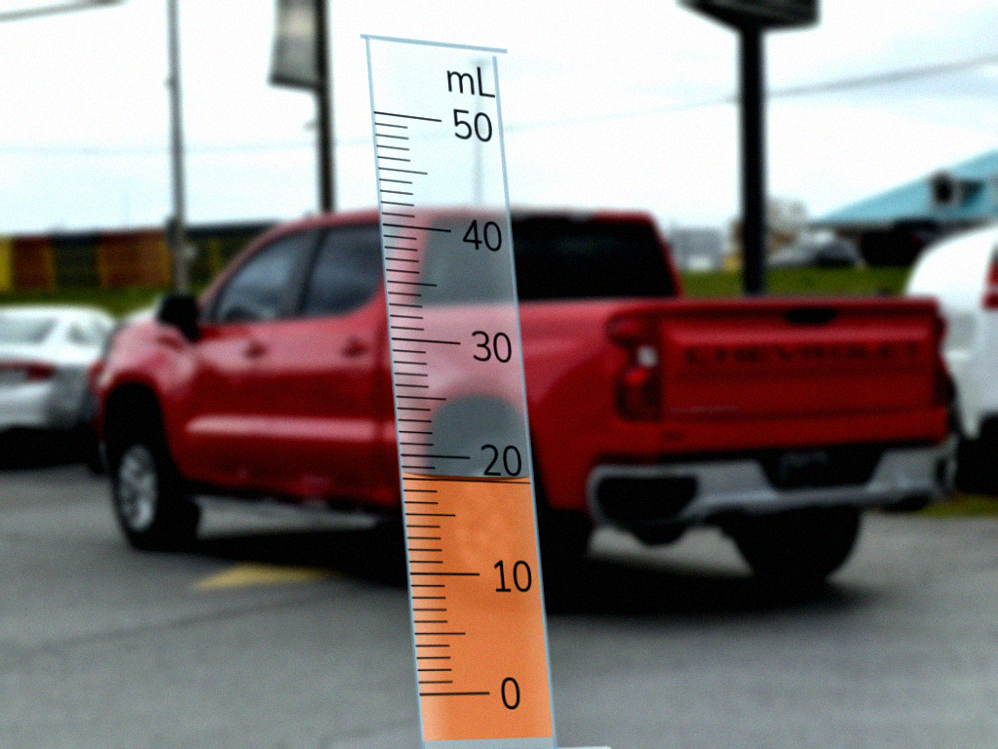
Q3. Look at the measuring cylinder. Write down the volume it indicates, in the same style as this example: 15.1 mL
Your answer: 18 mL
